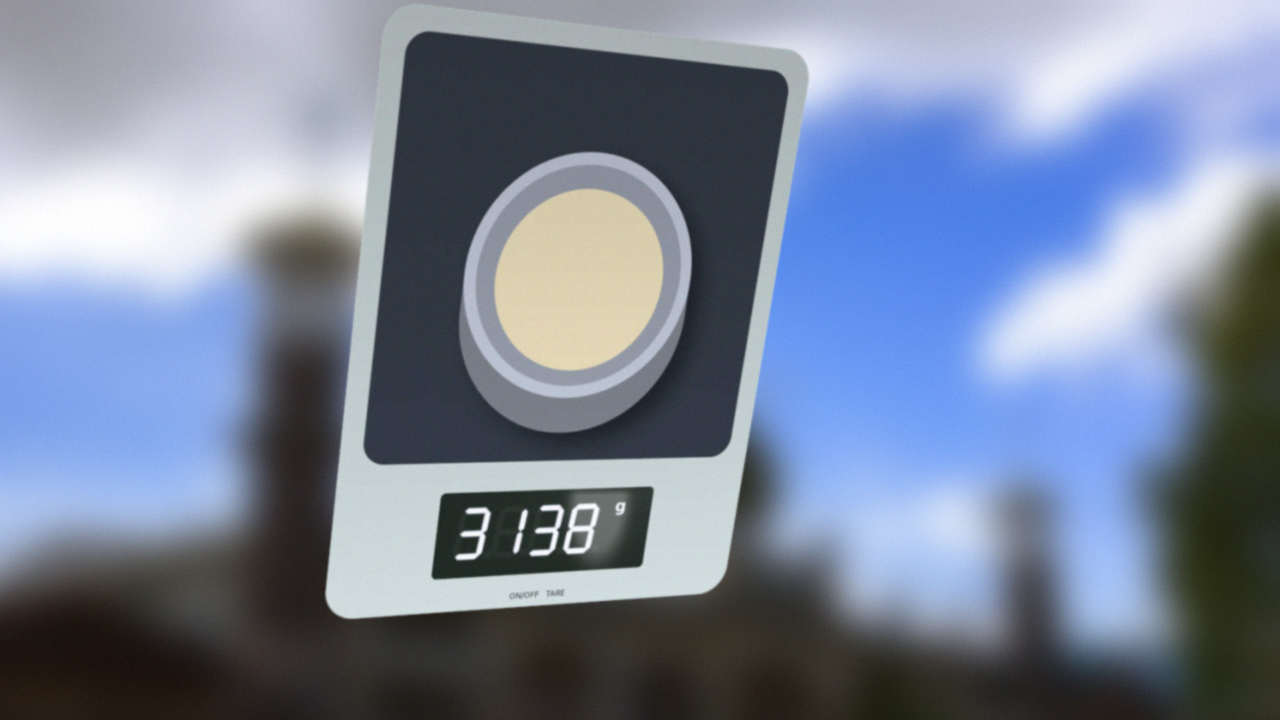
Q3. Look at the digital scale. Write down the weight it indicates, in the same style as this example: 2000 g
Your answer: 3138 g
